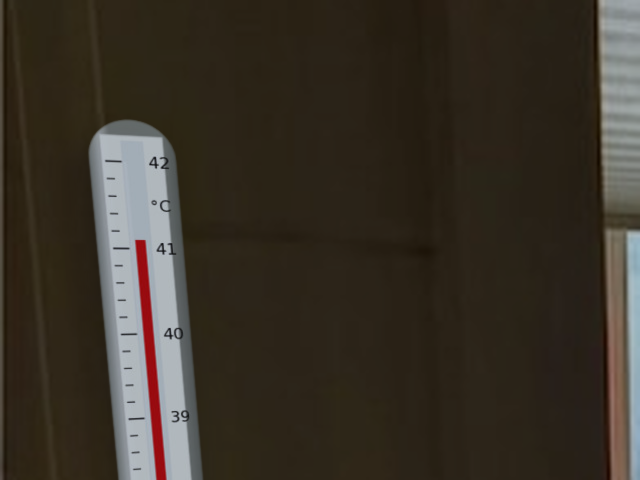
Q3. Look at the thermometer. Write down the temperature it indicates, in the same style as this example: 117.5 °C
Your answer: 41.1 °C
